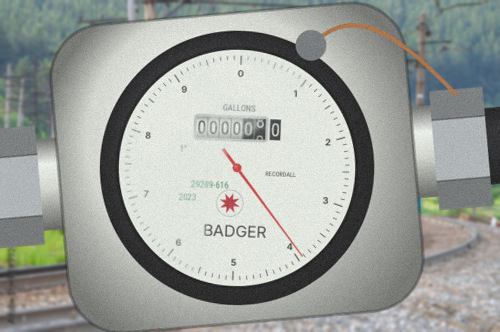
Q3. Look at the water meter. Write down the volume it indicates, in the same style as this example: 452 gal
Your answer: 83.9 gal
